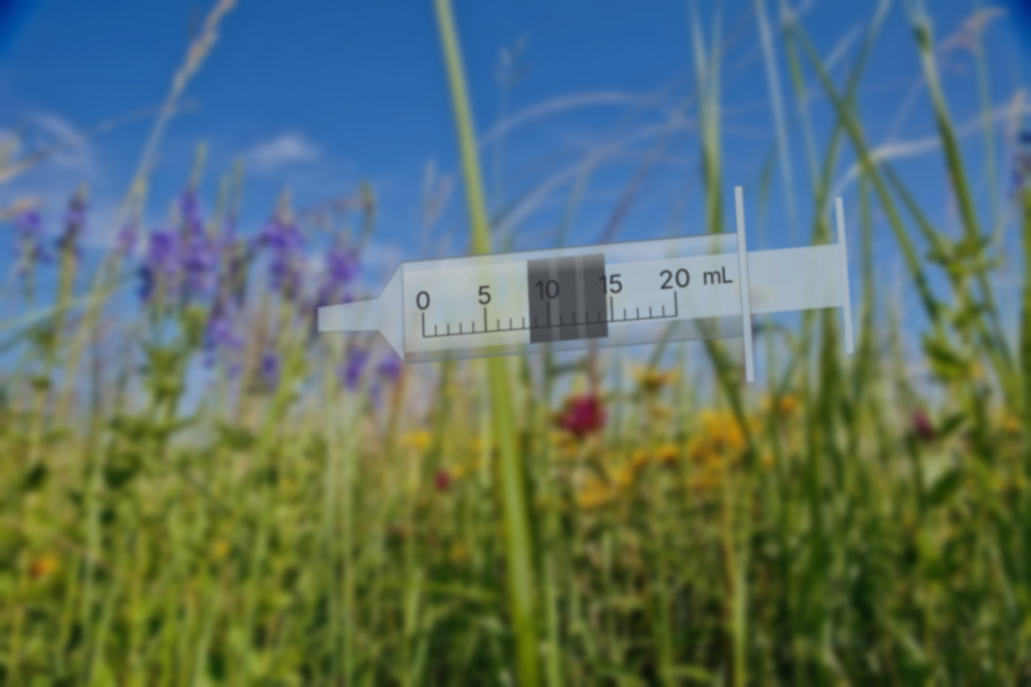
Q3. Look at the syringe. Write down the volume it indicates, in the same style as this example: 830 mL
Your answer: 8.5 mL
